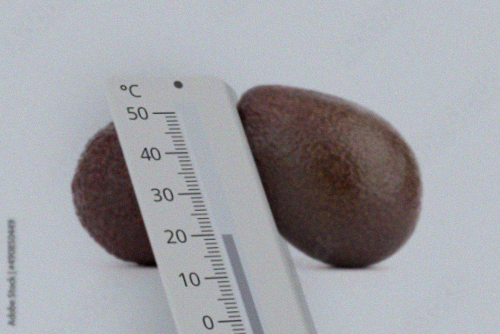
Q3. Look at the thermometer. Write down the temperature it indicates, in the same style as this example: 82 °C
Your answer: 20 °C
